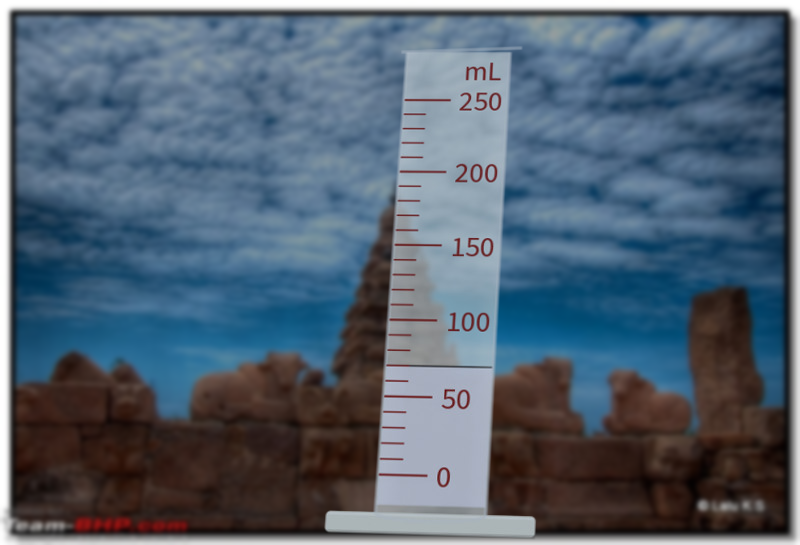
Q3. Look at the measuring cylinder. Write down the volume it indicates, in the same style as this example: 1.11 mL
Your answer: 70 mL
